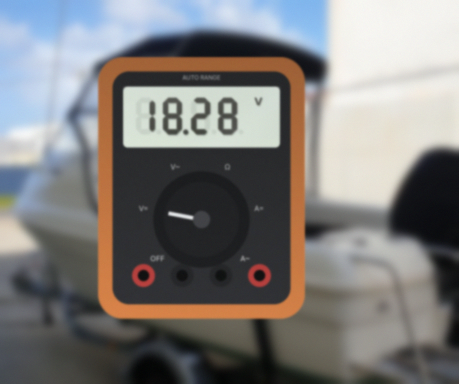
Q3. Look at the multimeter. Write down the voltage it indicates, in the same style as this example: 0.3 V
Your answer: 18.28 V
